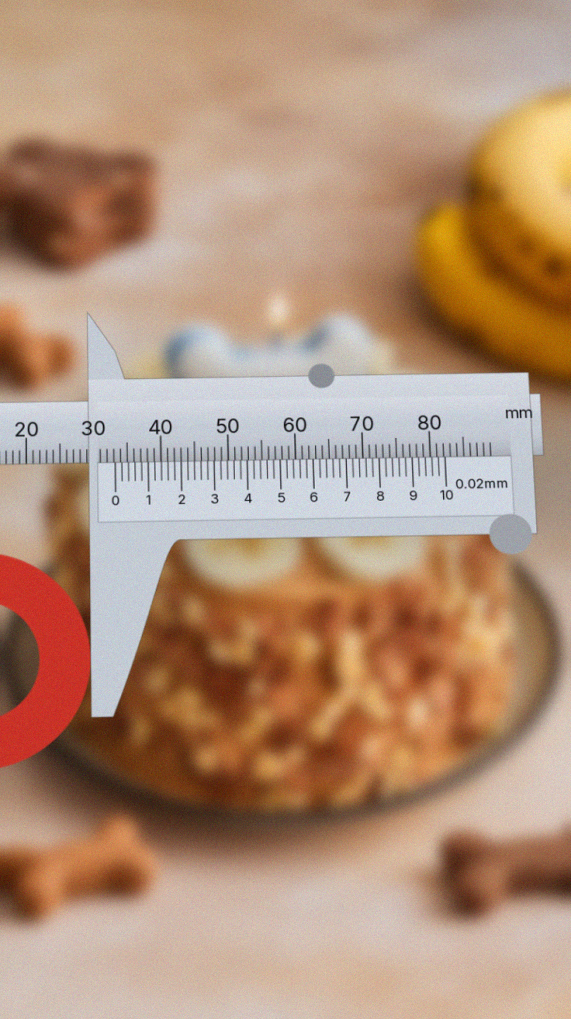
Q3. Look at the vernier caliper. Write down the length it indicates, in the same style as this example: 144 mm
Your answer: 33.2 mm
